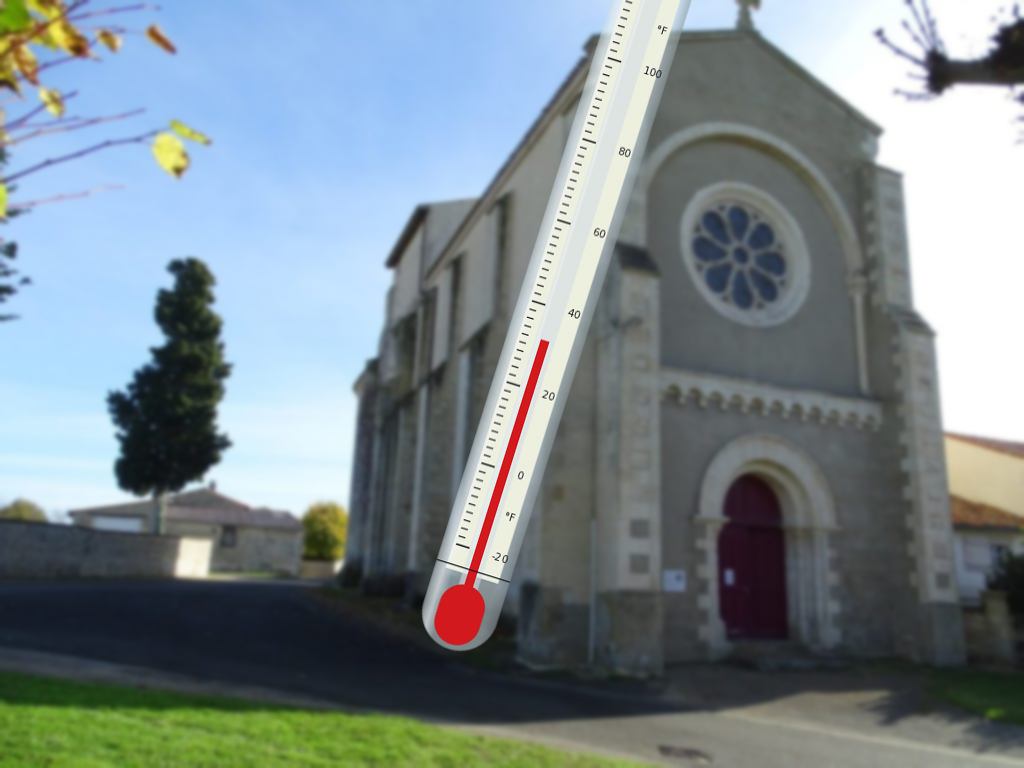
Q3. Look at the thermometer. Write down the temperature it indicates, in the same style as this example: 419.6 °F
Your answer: 32 °F
